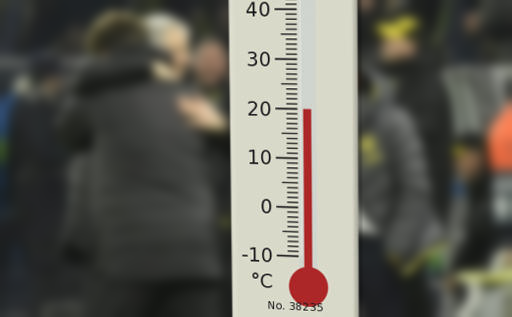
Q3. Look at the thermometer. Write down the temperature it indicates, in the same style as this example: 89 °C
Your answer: 20 °C
